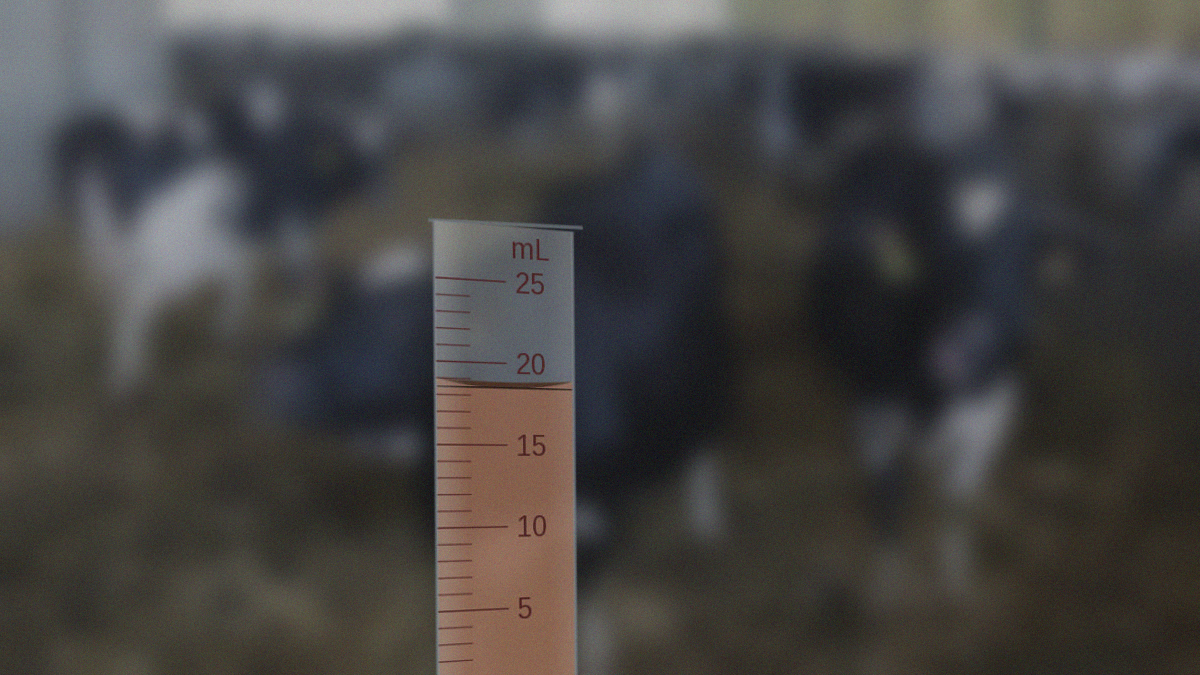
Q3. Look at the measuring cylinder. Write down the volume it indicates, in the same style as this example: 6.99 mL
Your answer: 18.5 mL
